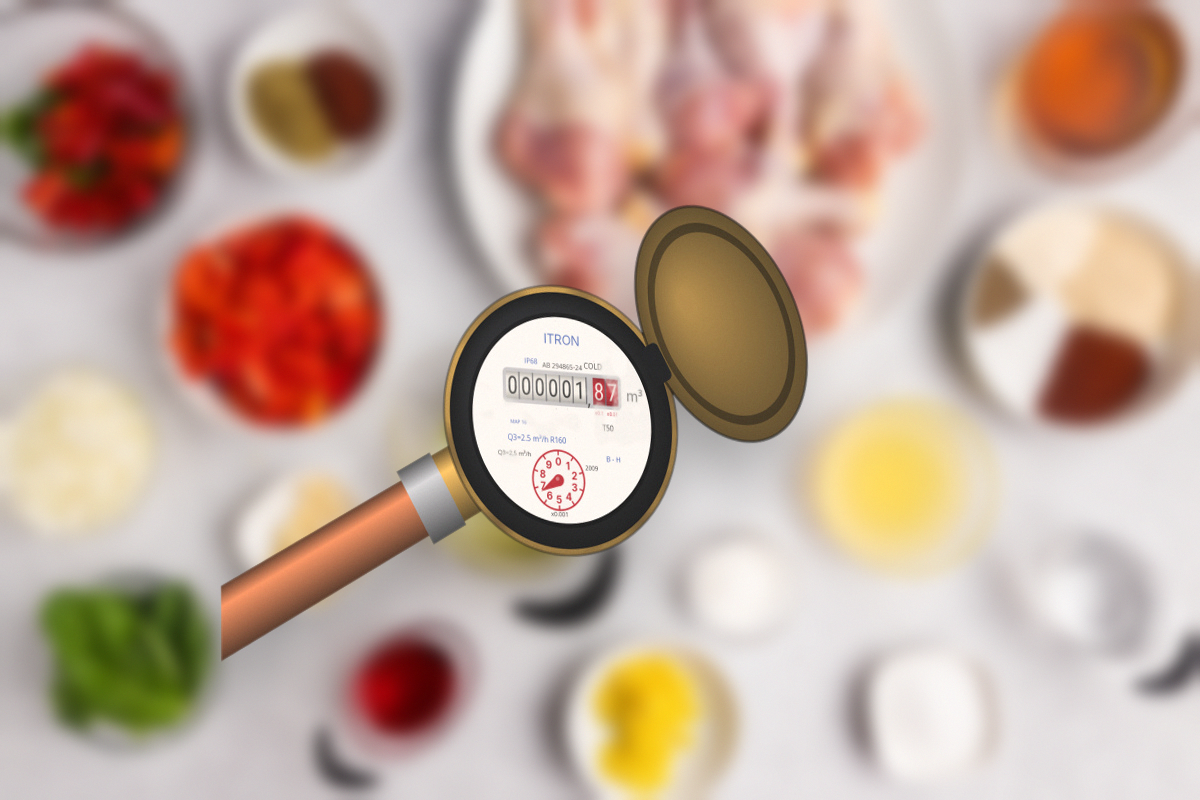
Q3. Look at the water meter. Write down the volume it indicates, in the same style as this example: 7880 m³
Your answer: 1.876 m³
